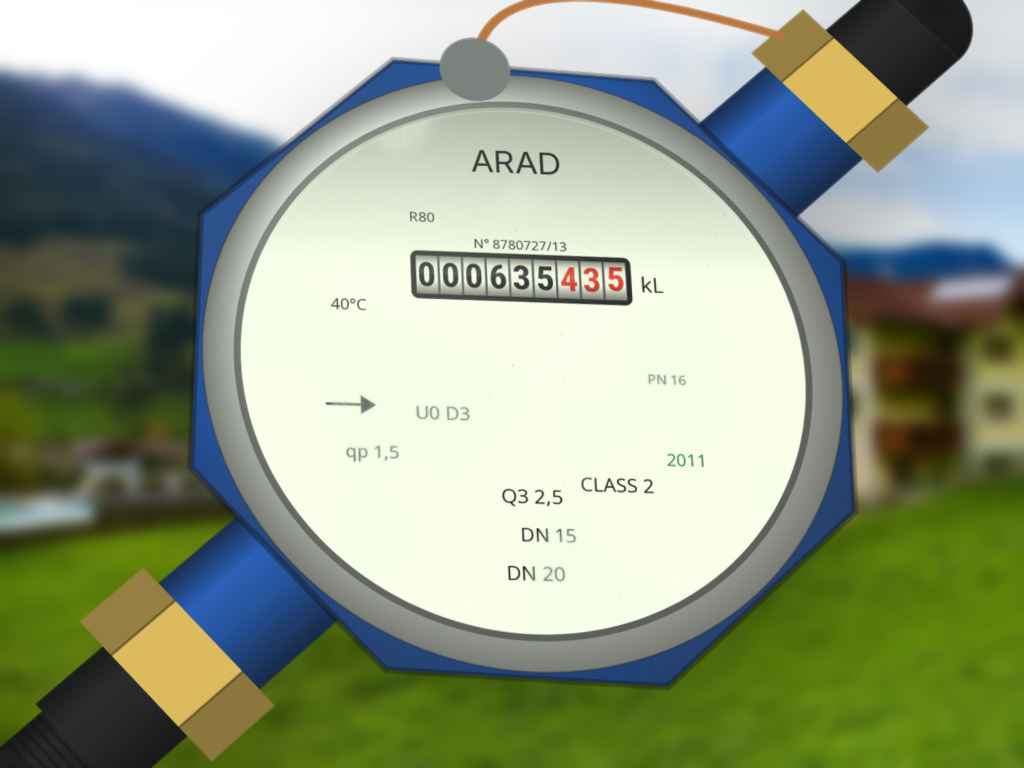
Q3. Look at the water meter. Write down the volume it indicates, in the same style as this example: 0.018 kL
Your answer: 635.435 kL
